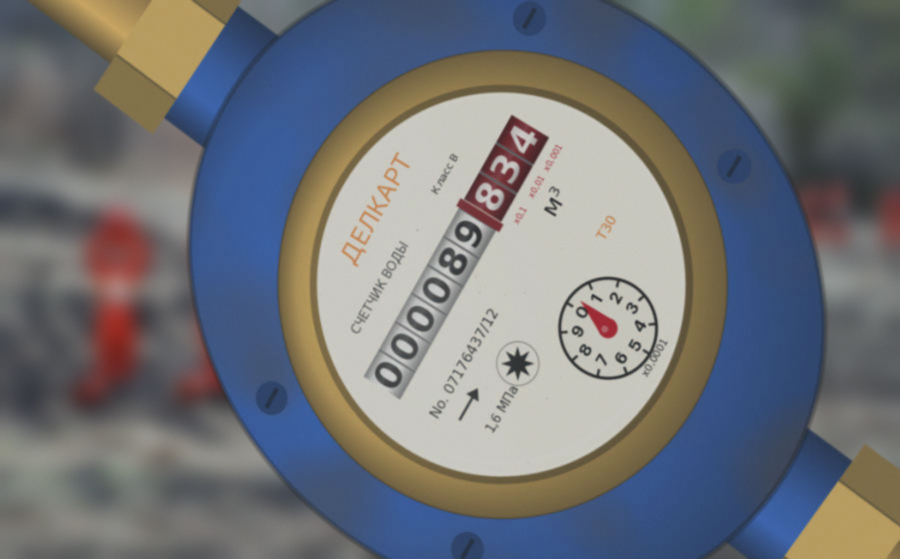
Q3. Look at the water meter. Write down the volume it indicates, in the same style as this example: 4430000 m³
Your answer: 89.8340 m³
